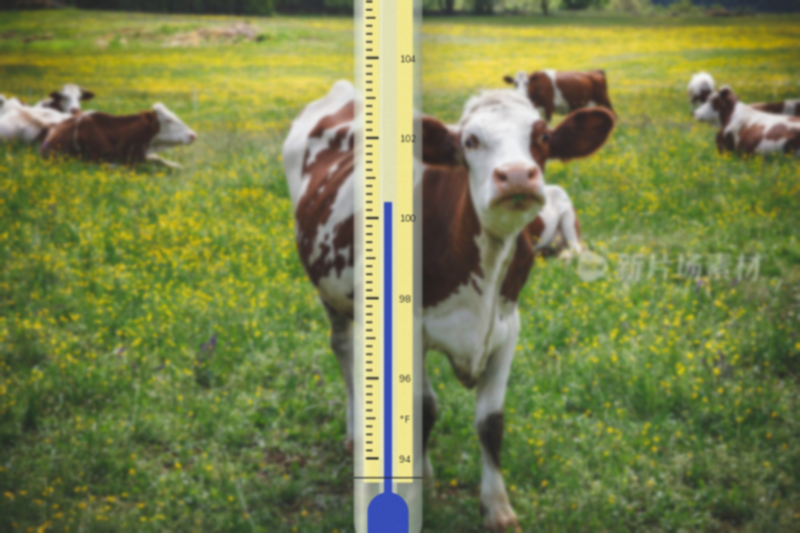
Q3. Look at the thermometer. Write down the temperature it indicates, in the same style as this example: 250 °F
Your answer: 100.4 °F
